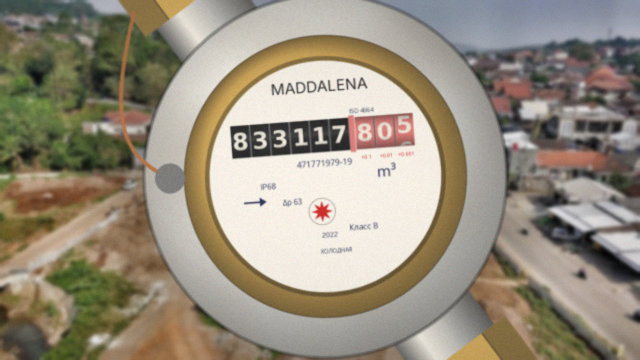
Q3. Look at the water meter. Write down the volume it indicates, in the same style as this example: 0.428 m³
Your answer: 833117.805 m³
